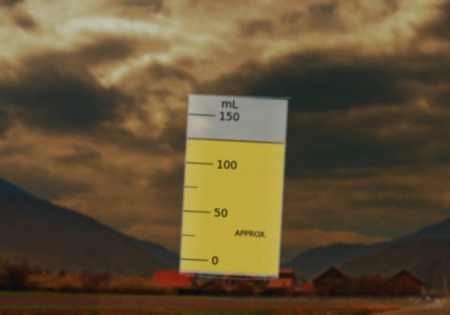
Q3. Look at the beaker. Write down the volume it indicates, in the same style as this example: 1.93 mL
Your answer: 125 mL
